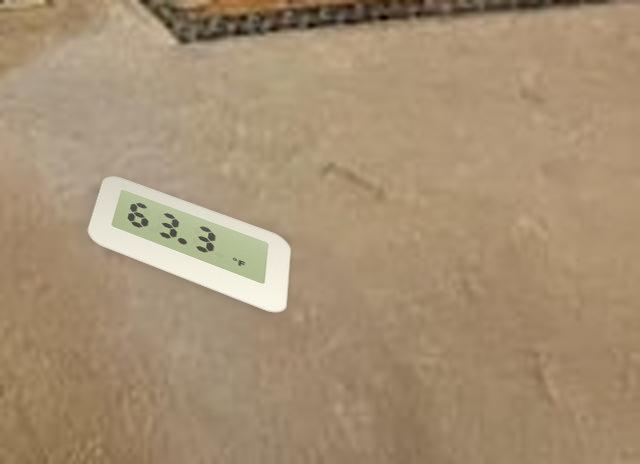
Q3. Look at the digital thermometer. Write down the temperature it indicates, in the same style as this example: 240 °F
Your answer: 63.3 °F
